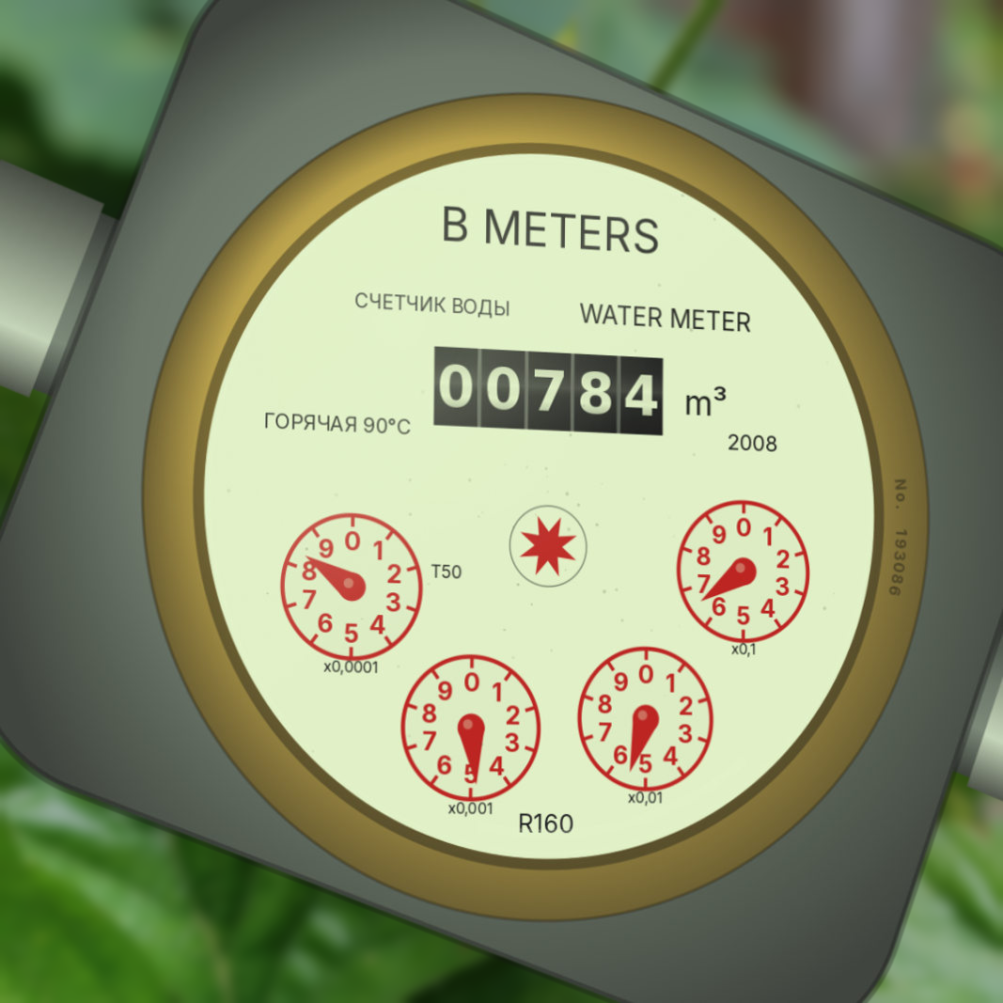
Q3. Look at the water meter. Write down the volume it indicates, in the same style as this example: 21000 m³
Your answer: 784.6548 m³
